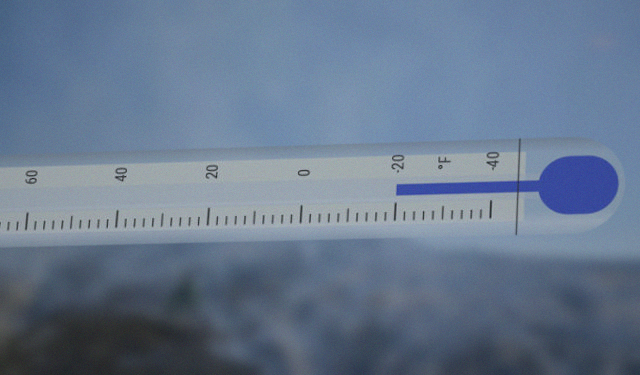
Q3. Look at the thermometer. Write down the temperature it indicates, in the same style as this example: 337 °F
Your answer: -20 °F
